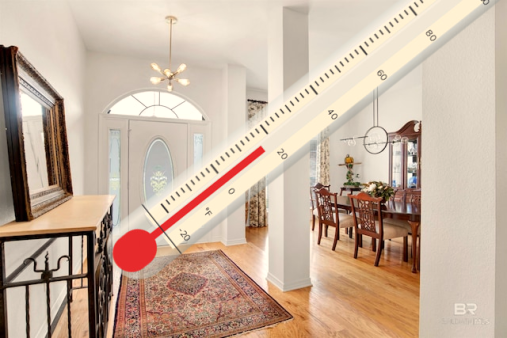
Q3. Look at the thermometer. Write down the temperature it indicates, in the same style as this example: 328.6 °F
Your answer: 16 °F
